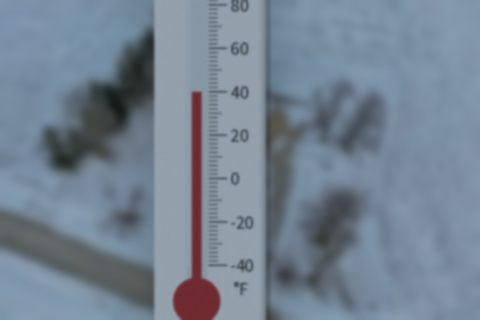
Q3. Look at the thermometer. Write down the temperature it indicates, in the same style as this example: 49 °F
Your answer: 40 °F
